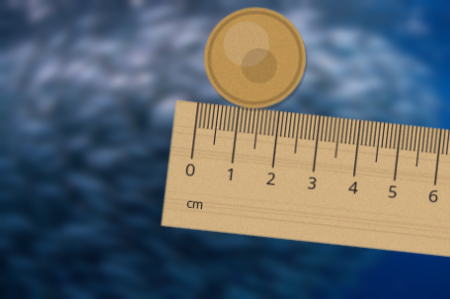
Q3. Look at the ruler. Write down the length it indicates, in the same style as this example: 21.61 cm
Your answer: 2.5 cm
